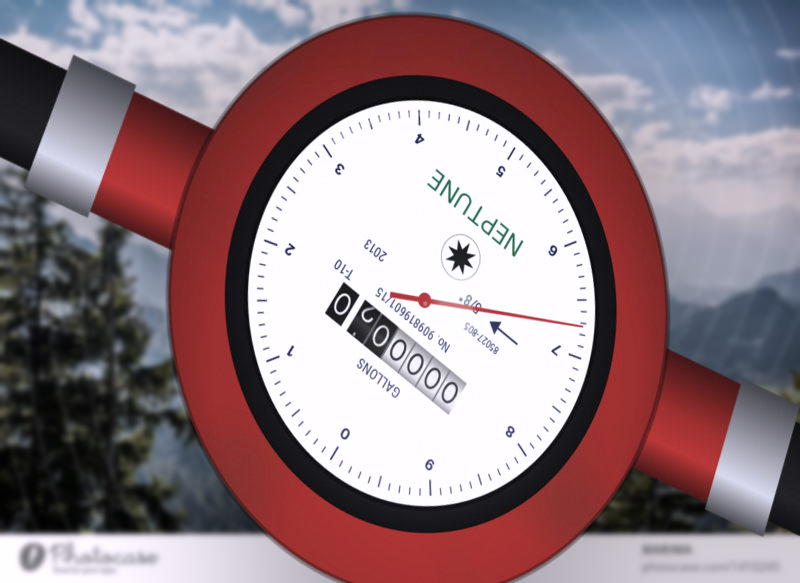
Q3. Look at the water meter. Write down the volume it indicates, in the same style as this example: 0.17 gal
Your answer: 16.7 gal
